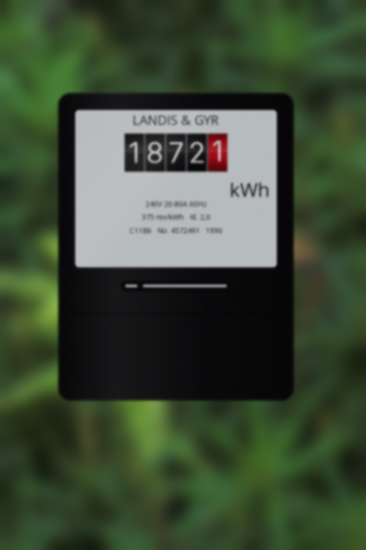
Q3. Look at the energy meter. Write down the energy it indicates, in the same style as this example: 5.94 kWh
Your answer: 1872.1 kWh
